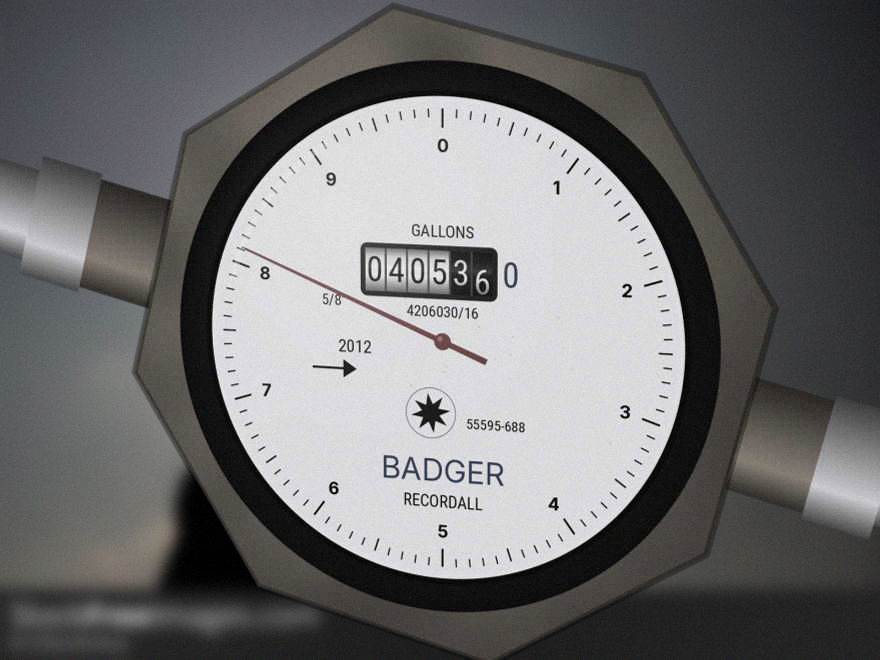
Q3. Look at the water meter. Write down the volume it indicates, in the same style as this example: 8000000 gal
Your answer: 405358.1 gal
